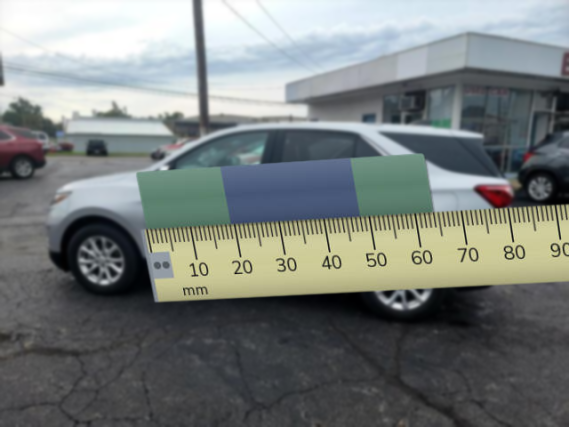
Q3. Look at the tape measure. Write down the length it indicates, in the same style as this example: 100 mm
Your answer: 64 mm
